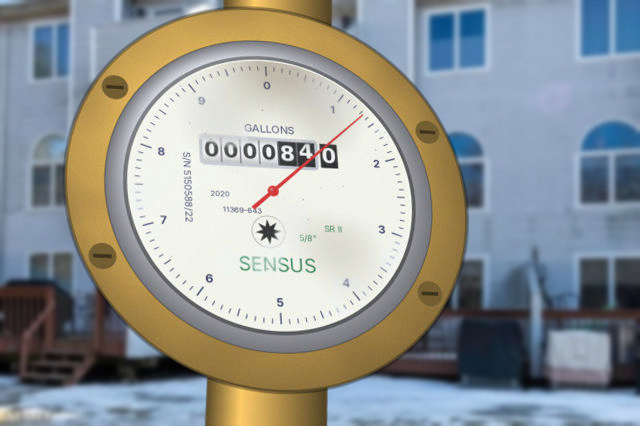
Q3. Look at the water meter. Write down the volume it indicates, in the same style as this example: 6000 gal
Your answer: 841.3 gal
